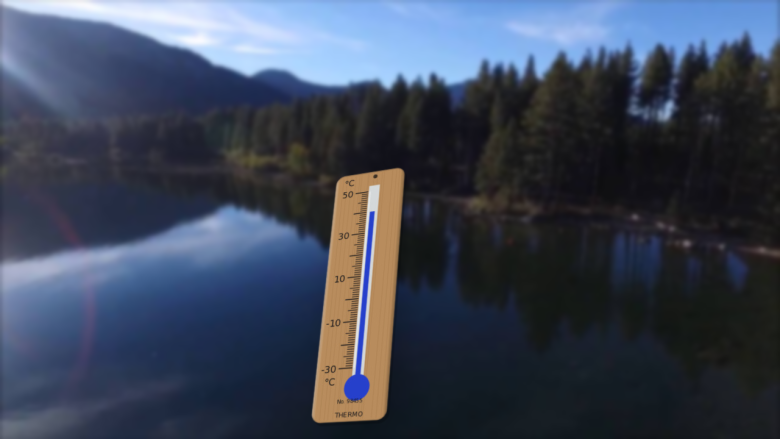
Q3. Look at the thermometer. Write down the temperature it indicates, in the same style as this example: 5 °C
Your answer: 40 °C
